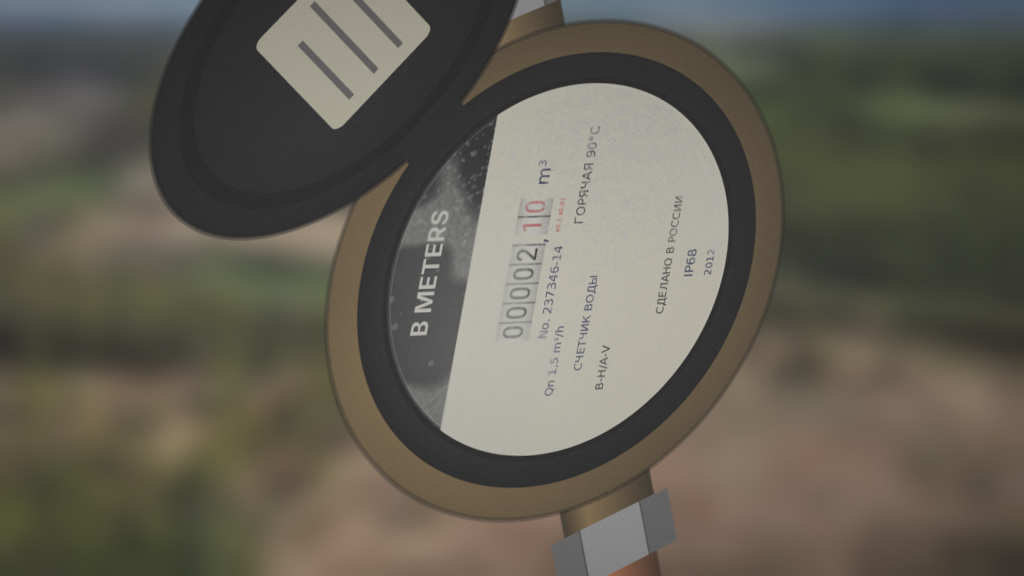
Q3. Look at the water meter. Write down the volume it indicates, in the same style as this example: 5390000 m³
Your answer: 2.10 m³
